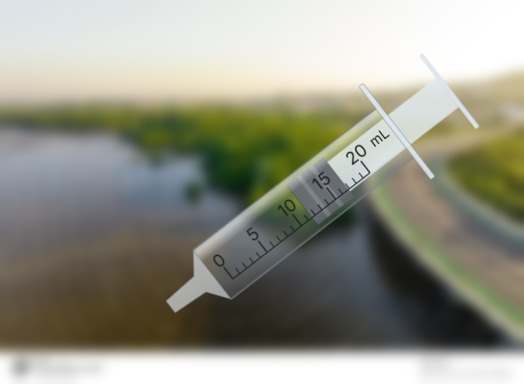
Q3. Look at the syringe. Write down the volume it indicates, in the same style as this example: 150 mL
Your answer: 11.5 mL
